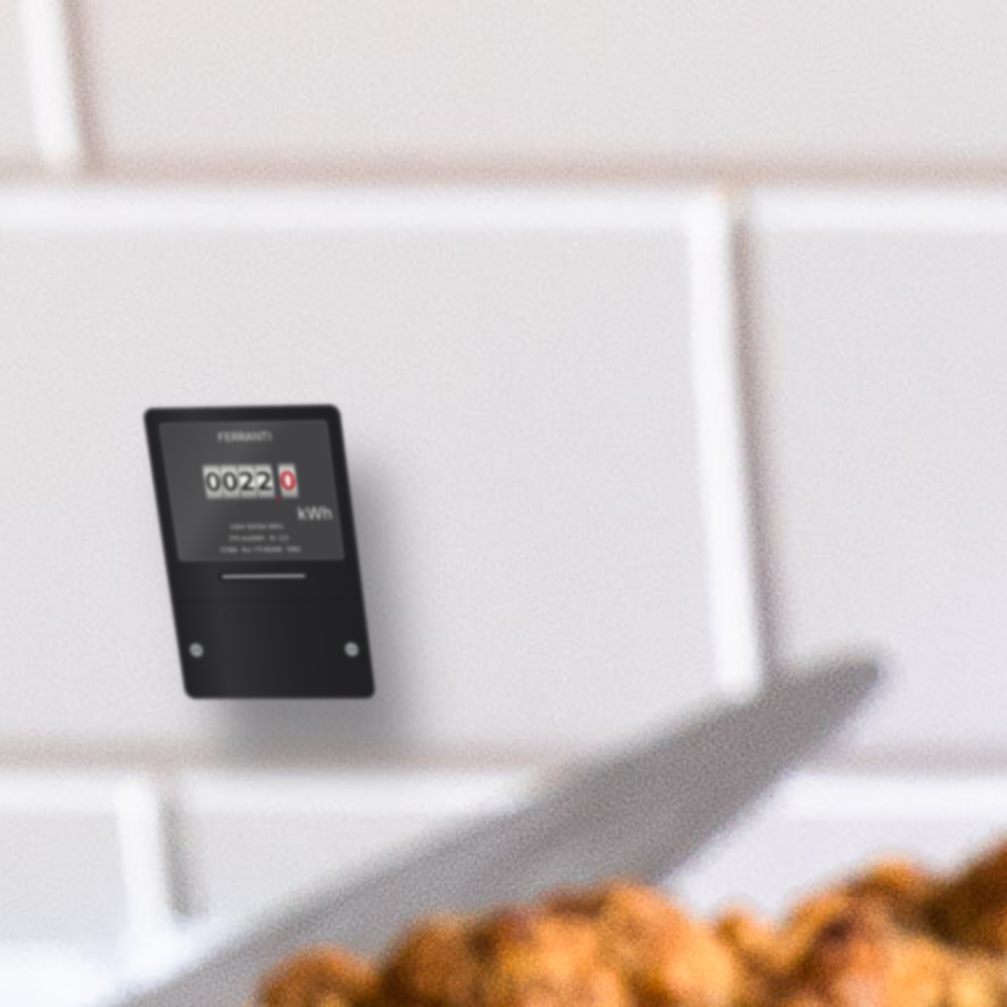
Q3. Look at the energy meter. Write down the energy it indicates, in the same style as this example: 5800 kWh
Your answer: 22.0 kWh
